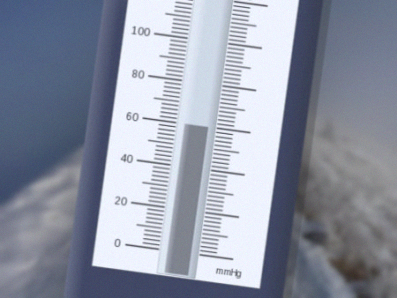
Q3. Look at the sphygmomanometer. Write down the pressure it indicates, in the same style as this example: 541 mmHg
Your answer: 60 mmHg
